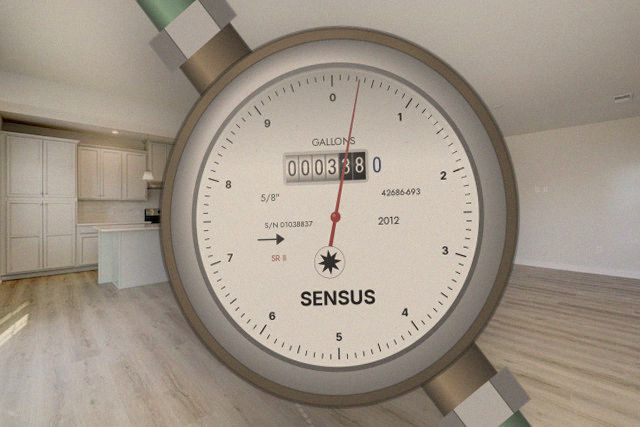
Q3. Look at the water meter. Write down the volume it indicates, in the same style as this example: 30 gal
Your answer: 3380.3 gal
